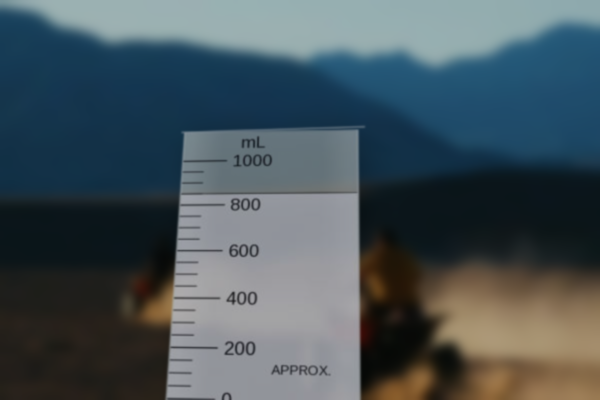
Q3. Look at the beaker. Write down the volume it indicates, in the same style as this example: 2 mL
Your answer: 850 mL
